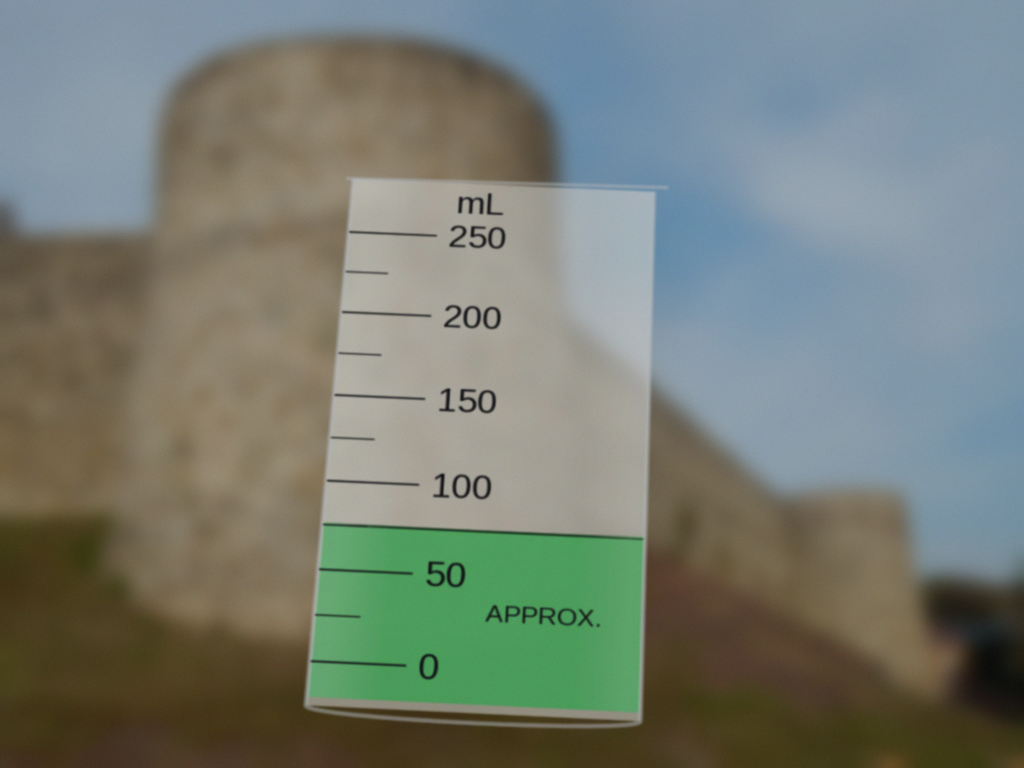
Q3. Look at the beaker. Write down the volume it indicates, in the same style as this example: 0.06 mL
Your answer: 75 mL
